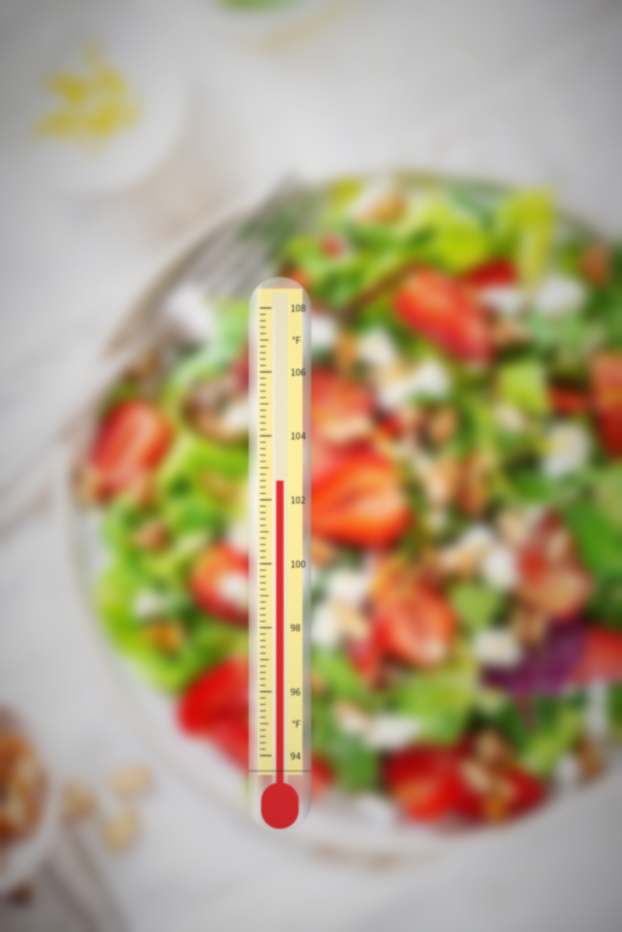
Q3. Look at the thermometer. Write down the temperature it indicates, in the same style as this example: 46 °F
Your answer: 102.6 °F
